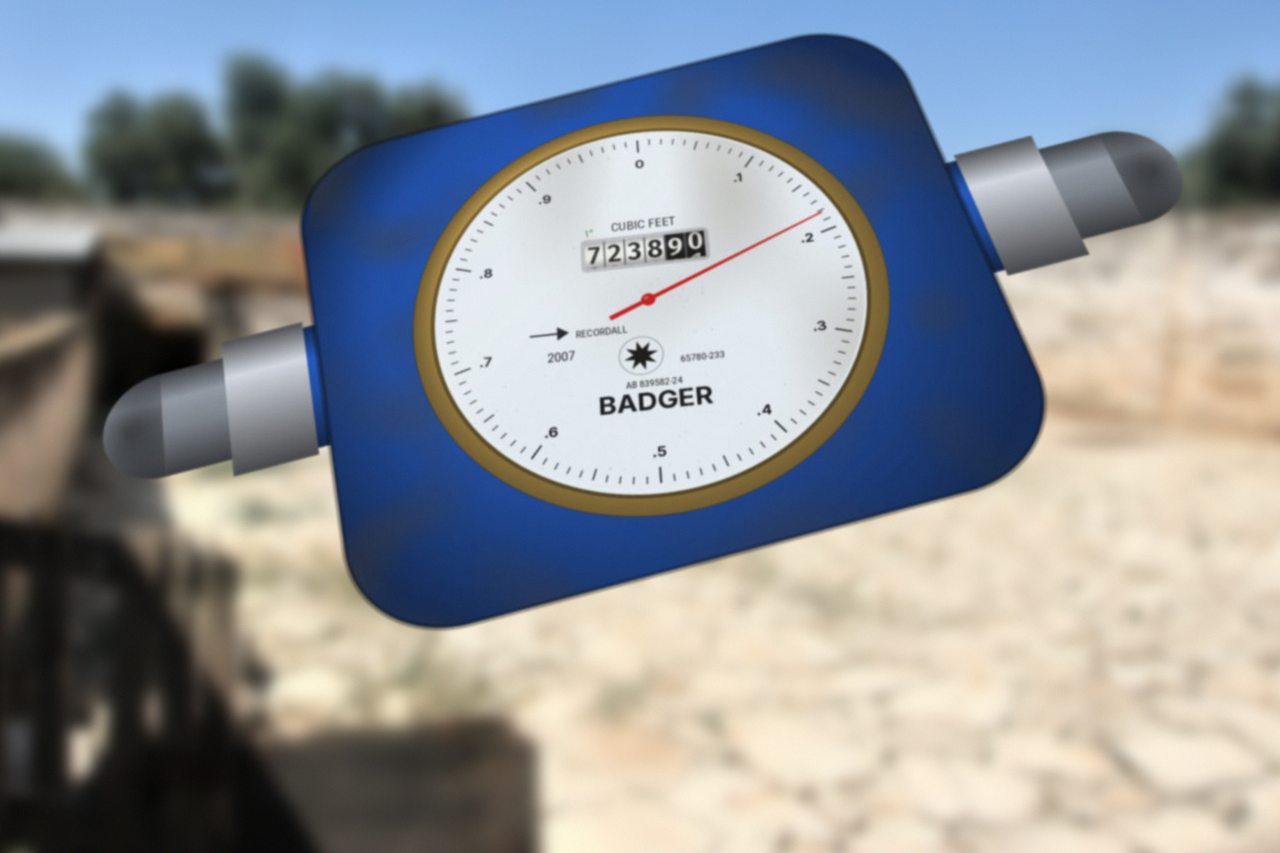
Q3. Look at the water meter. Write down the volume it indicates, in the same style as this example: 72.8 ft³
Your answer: 723890.18 ft³
